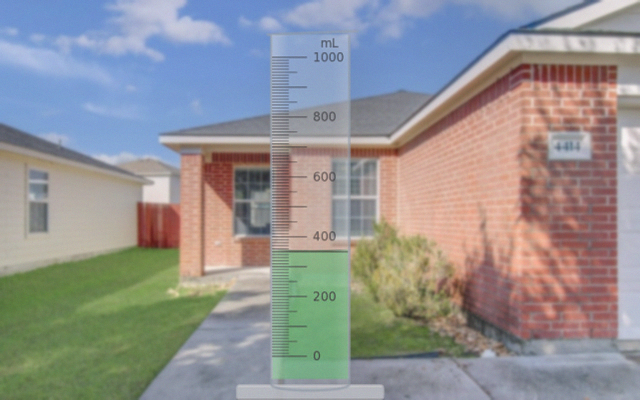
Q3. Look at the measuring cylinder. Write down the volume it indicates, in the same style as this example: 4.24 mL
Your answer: 350 mL
